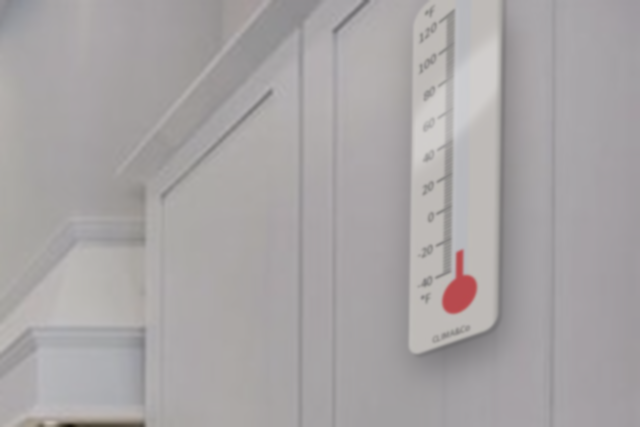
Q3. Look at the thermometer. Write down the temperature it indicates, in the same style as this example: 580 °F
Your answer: -30 °F
